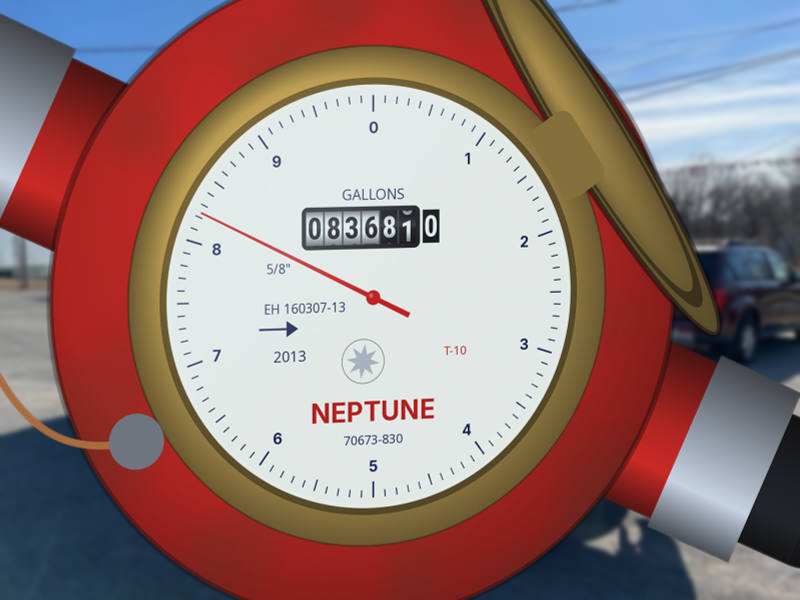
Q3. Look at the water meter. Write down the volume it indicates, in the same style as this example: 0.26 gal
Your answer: 836808.2 gal
